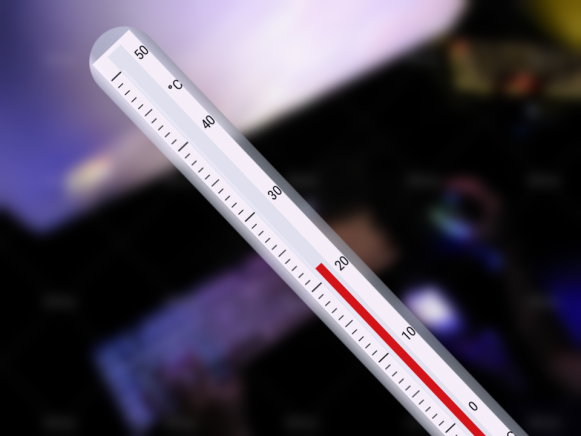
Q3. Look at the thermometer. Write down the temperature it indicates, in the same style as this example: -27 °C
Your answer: 21.5 °C
